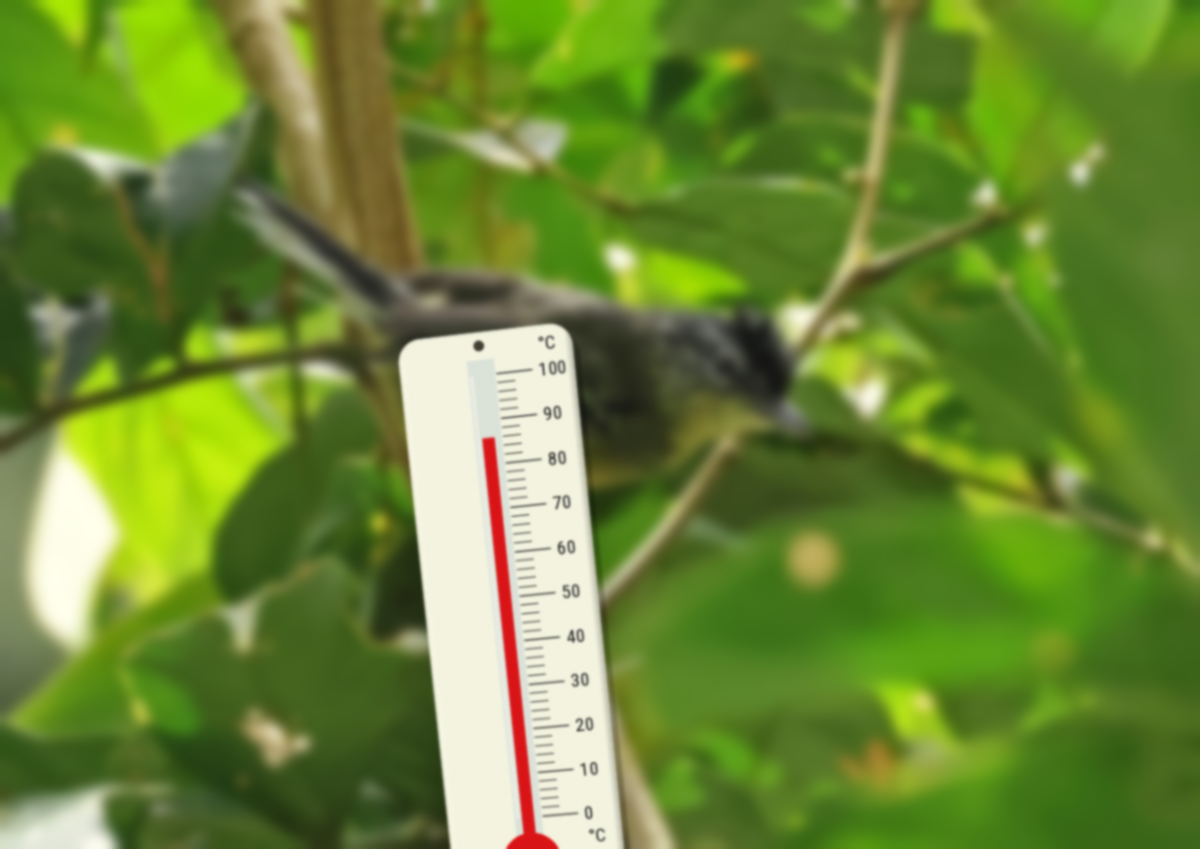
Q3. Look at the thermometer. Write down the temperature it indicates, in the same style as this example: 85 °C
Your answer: 86 °C
